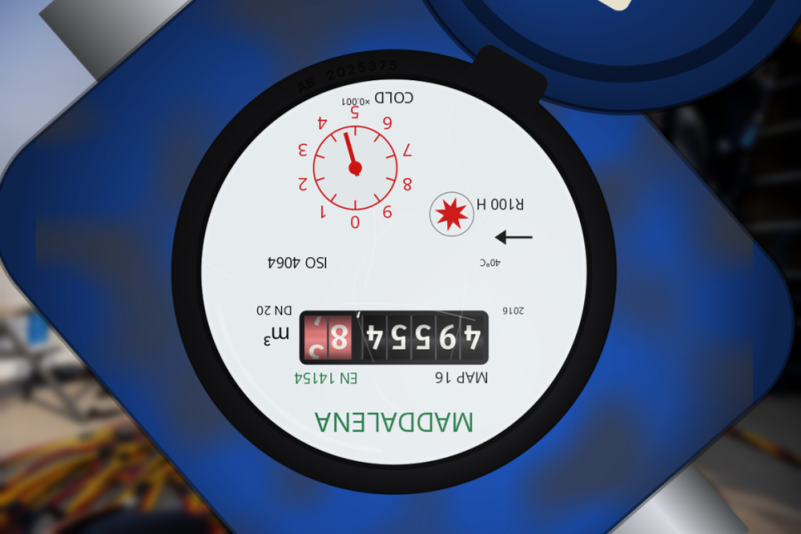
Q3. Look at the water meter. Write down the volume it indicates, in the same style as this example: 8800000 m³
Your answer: 49554.834 m³
